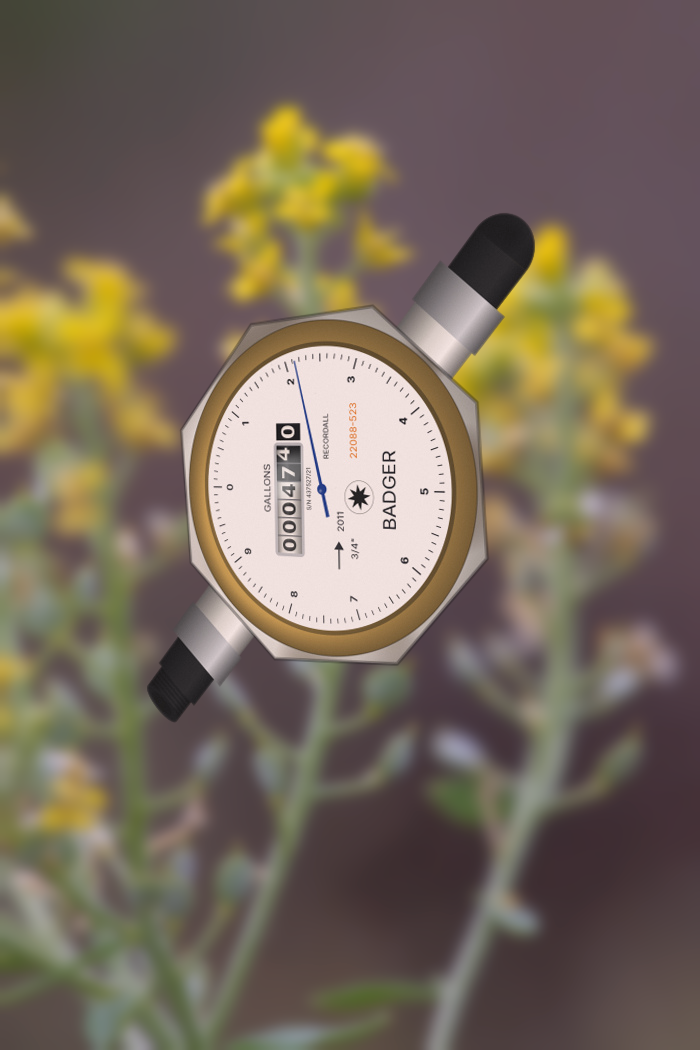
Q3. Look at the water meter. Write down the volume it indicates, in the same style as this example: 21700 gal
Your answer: 4742.1 gal
